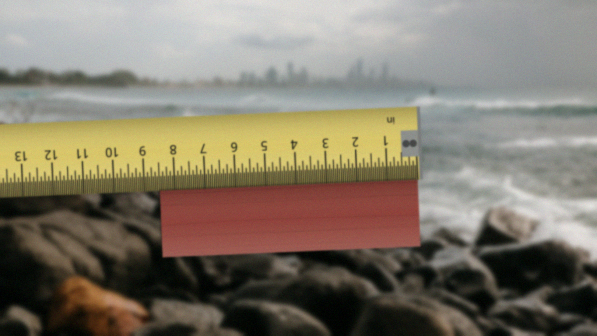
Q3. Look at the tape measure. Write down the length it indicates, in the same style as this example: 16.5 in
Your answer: 8.5 in
